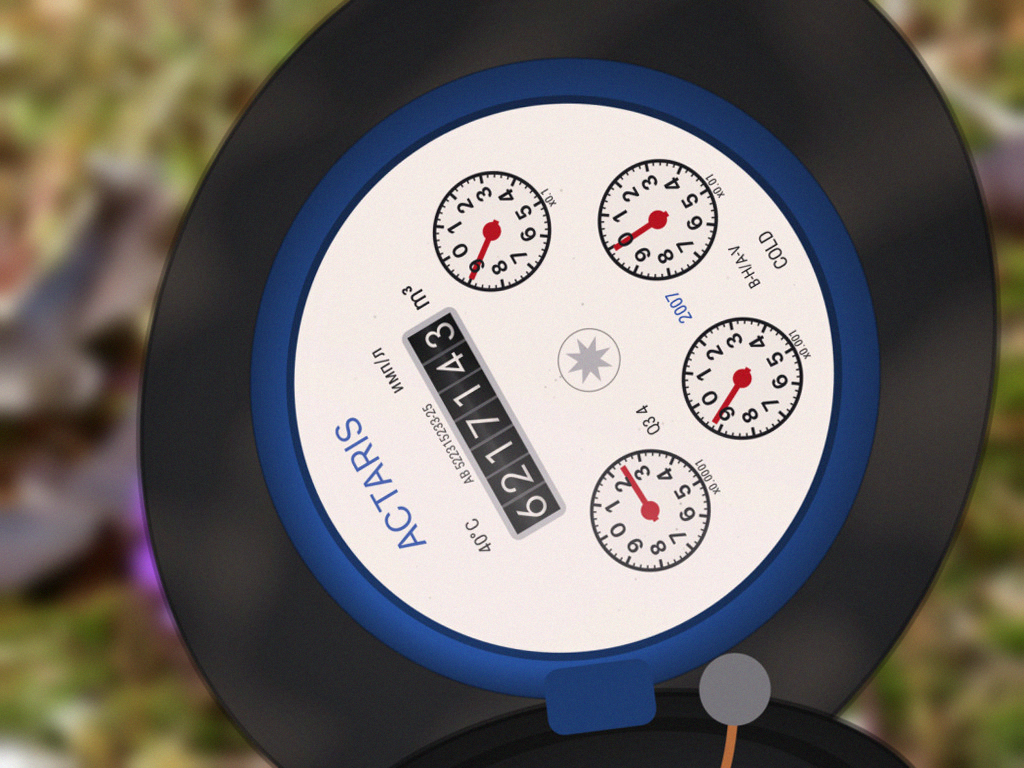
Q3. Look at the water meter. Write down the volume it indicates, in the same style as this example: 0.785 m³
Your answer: 6217142.8992 m³
